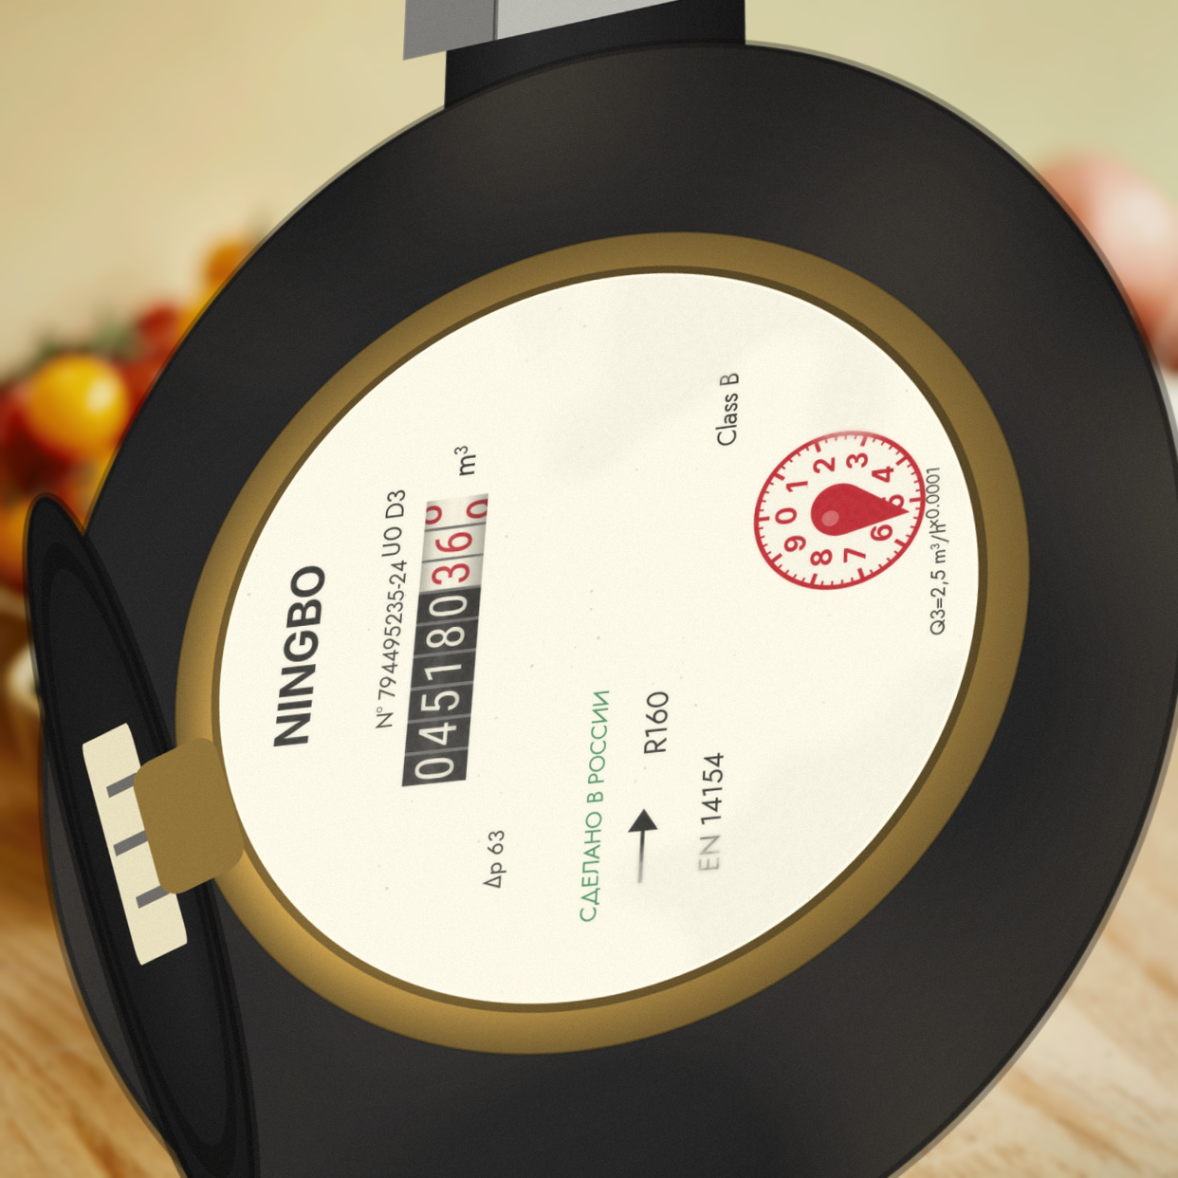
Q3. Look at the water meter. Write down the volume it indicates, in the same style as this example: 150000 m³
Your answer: 45180.3685 m³
